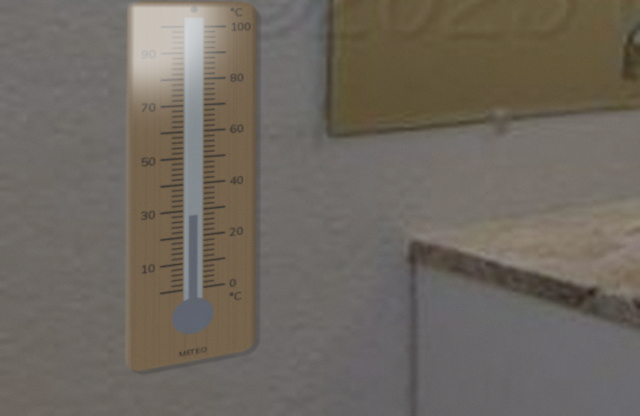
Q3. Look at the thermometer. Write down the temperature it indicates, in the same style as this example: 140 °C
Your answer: 28 °C
